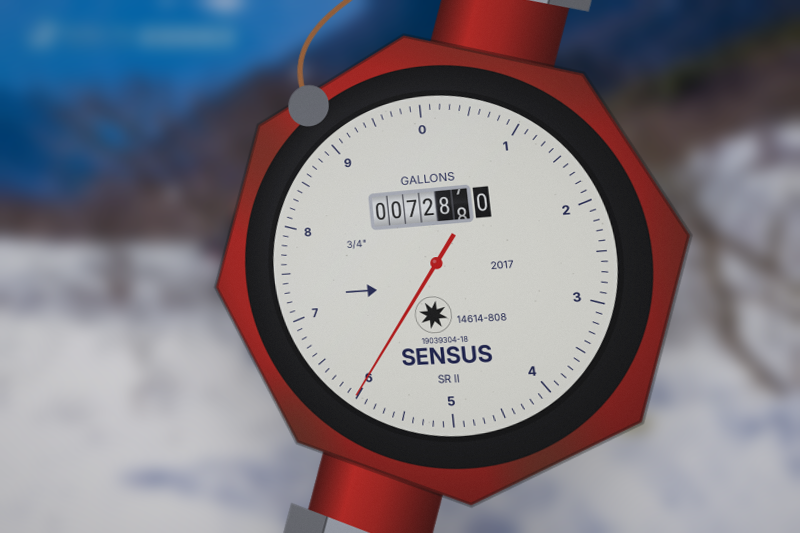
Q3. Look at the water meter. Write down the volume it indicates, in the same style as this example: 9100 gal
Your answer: 72876.0 gal
